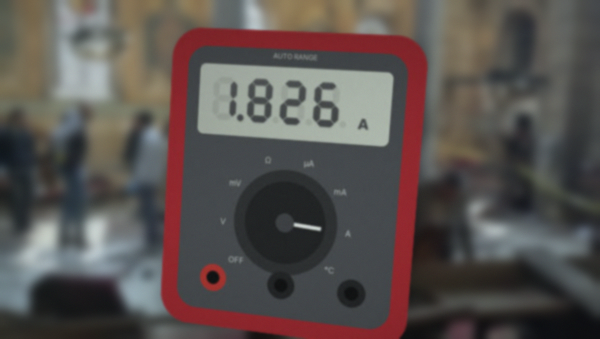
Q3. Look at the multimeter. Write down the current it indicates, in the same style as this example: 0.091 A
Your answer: 1.826 A
